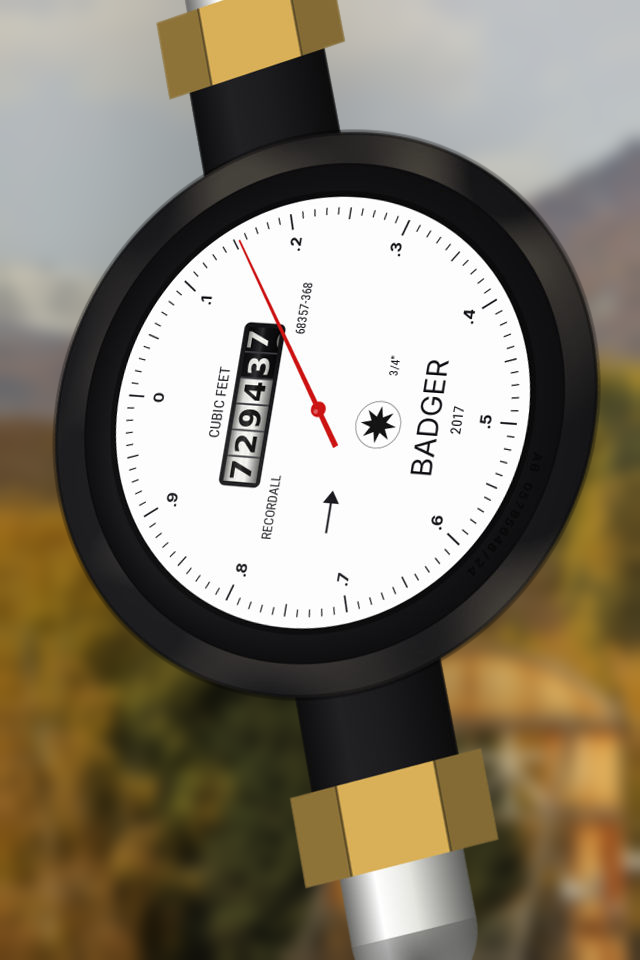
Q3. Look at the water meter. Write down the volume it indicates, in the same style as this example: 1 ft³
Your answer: 729437.15 ft³
